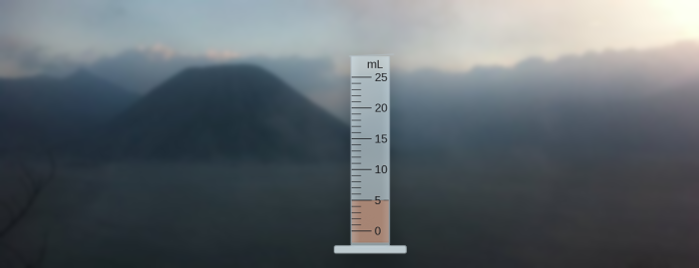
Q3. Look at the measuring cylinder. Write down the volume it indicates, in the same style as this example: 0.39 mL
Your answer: 5 mL
